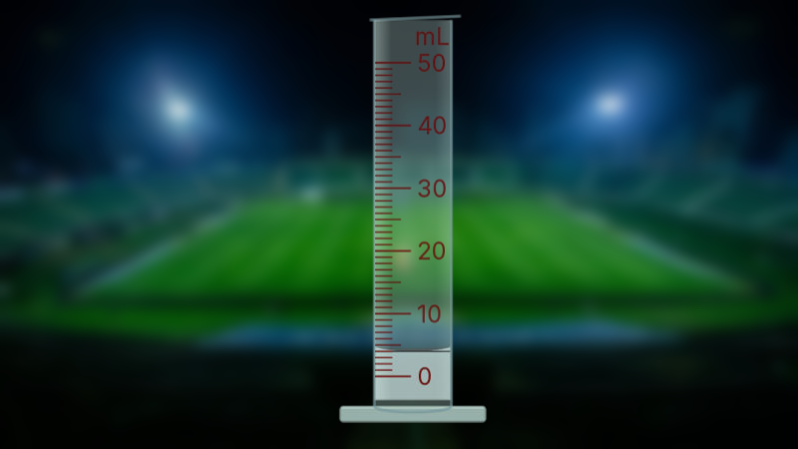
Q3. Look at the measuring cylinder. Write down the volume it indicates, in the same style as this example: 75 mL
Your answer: 4 mL
